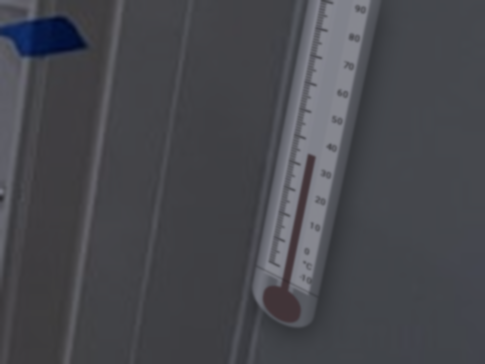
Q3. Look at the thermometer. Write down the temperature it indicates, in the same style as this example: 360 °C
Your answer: 35 °C
